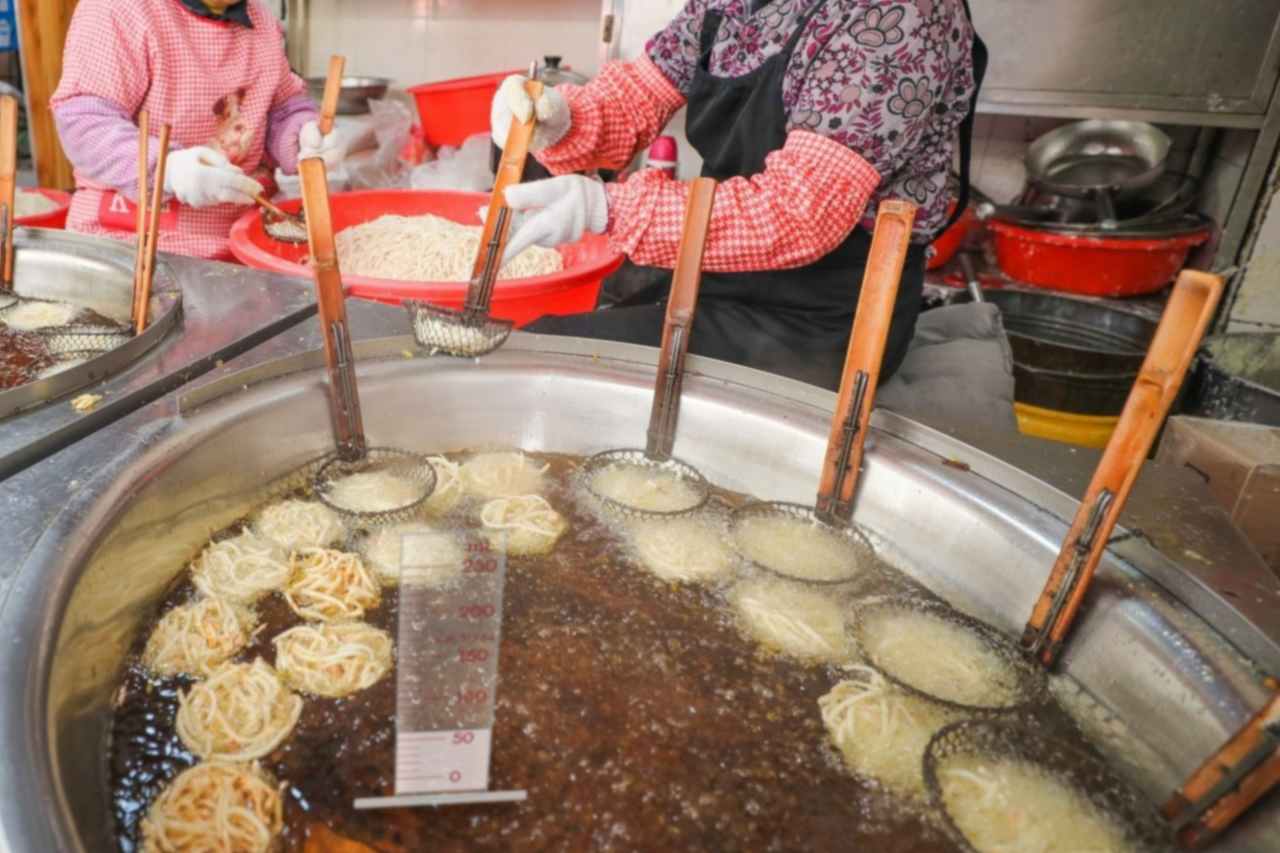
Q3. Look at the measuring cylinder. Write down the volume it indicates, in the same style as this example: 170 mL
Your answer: 60 mL
